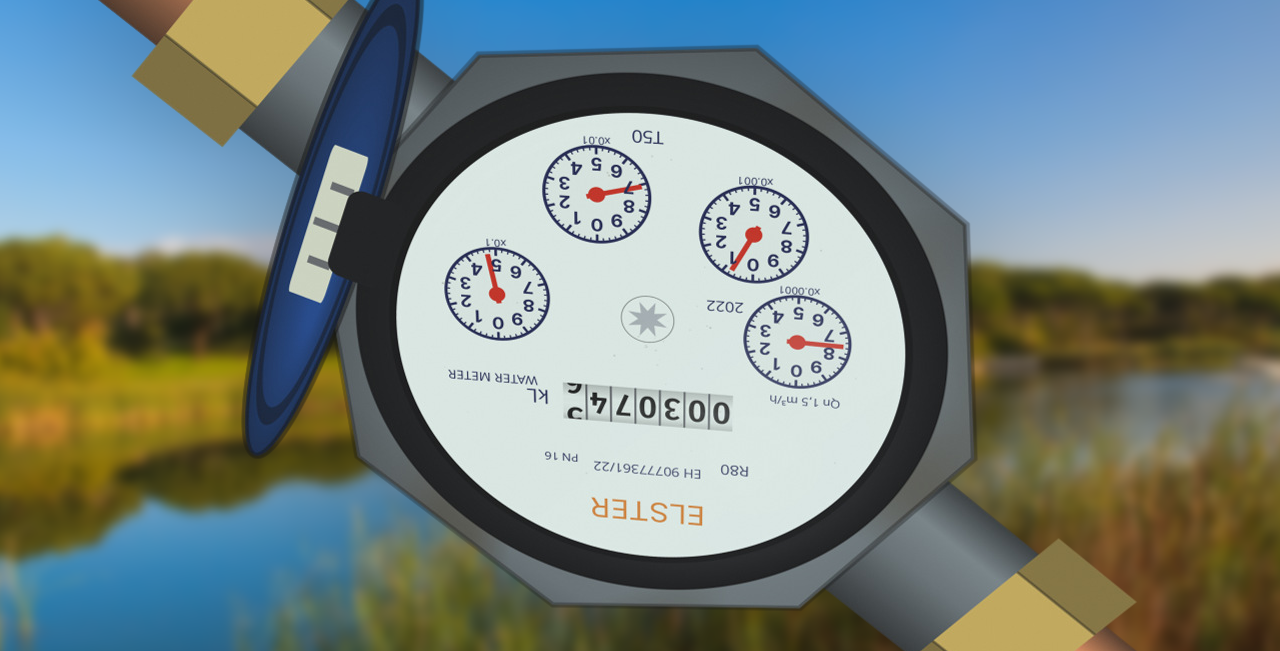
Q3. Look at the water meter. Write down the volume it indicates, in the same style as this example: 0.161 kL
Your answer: 30745.4707 kL
